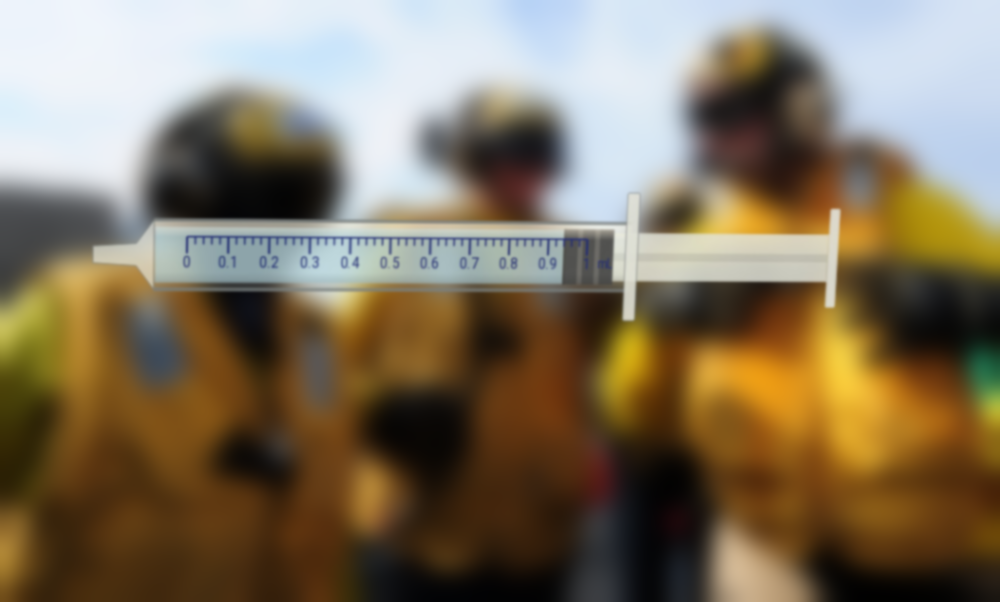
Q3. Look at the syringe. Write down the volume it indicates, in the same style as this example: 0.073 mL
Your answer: 0.94 mL
